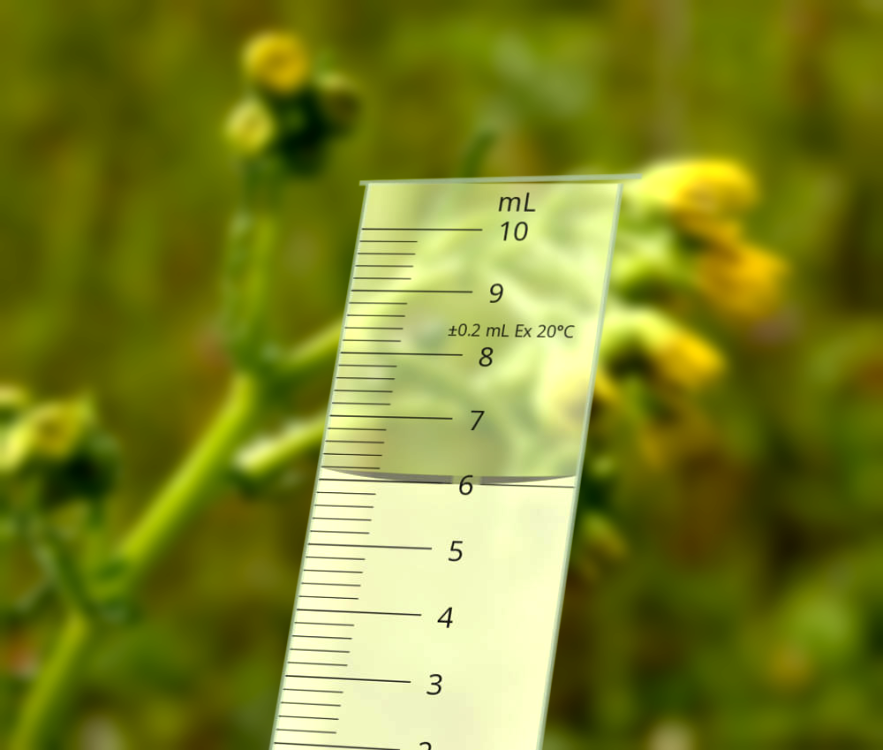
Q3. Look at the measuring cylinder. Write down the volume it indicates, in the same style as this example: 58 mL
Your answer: 6 mL
